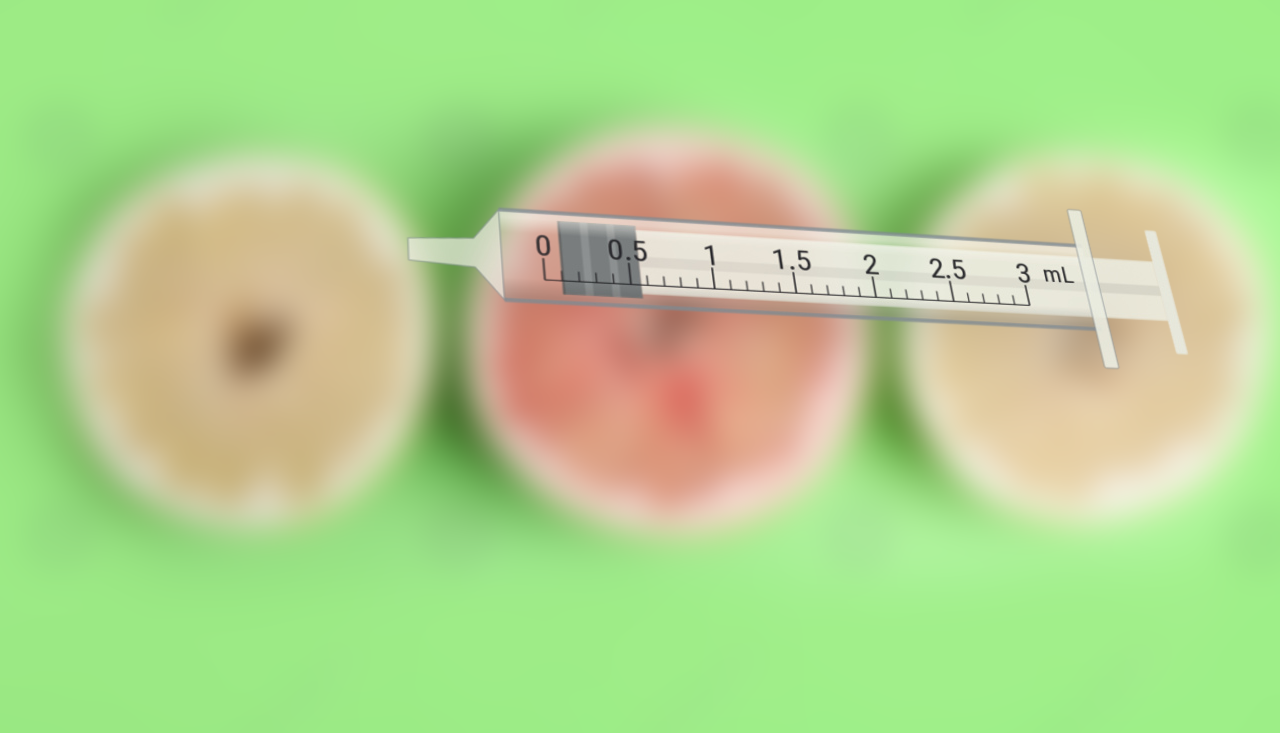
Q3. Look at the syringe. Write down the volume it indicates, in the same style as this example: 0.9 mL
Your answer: 0.1 mL
